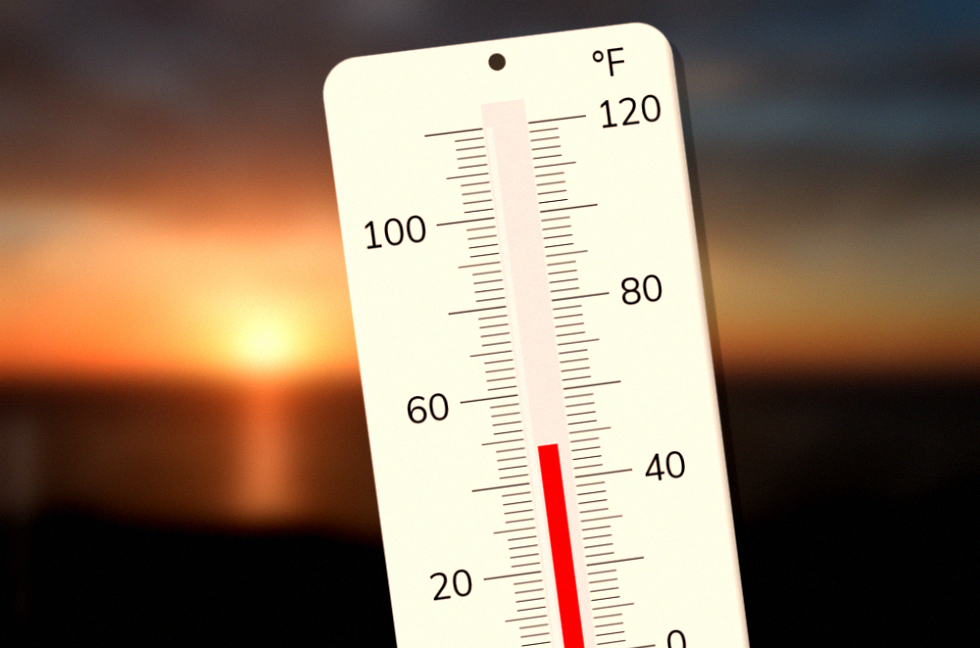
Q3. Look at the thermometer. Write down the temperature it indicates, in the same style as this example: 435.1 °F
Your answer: 48 °F
